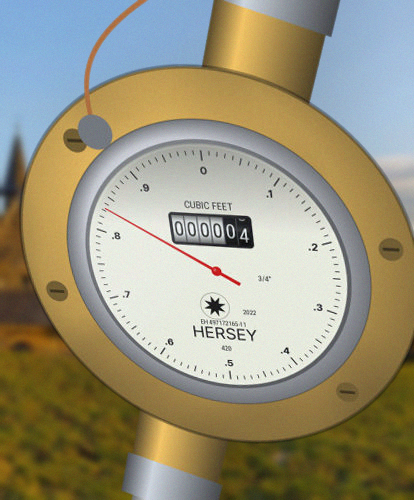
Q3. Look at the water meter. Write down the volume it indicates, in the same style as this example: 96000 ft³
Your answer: 3.83 ft³
